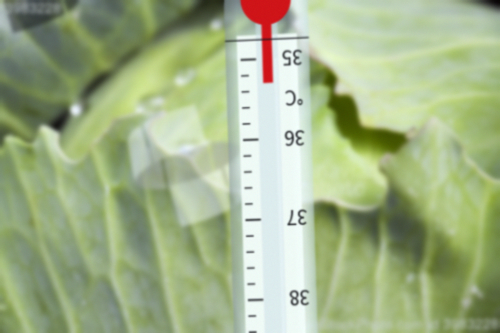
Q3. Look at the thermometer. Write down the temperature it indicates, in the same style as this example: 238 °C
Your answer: 35.3 °C
